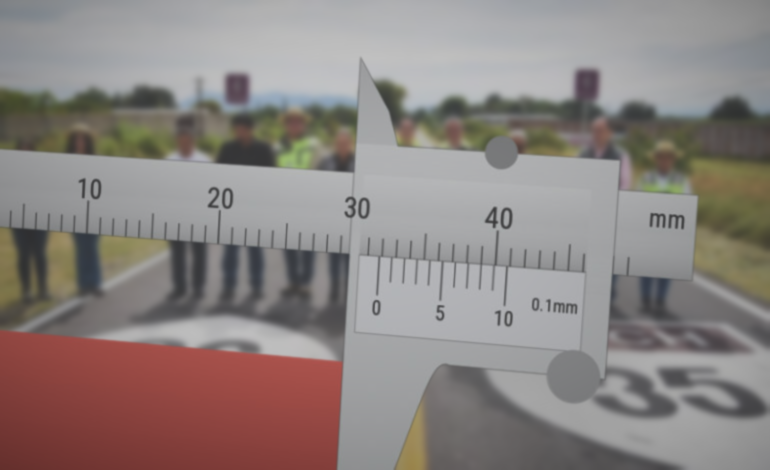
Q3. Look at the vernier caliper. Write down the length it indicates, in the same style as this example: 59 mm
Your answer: 31.8 mm
